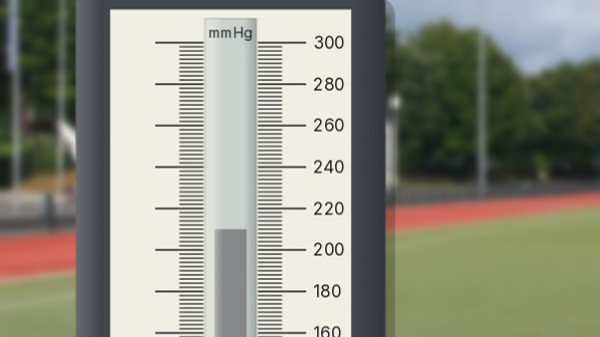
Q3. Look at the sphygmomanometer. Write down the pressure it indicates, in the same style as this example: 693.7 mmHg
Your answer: 210 mmHg
